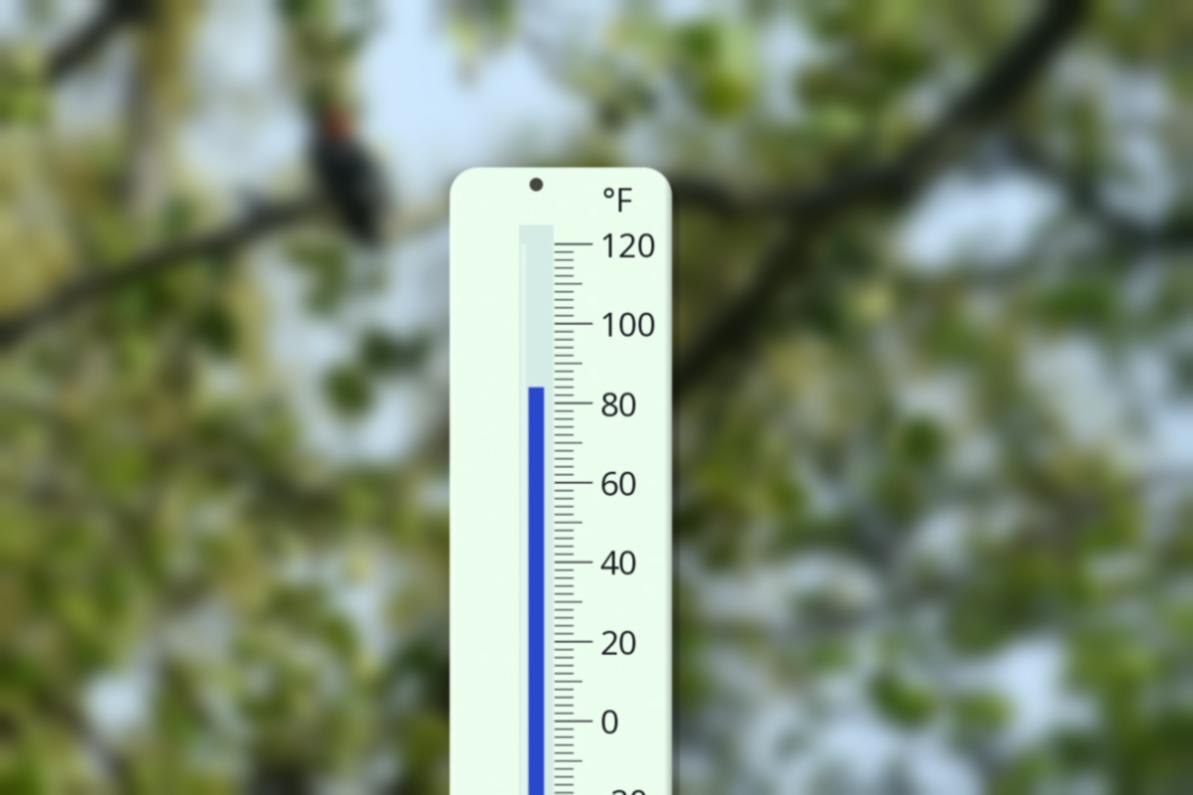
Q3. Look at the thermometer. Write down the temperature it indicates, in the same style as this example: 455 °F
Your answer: 84 °F
